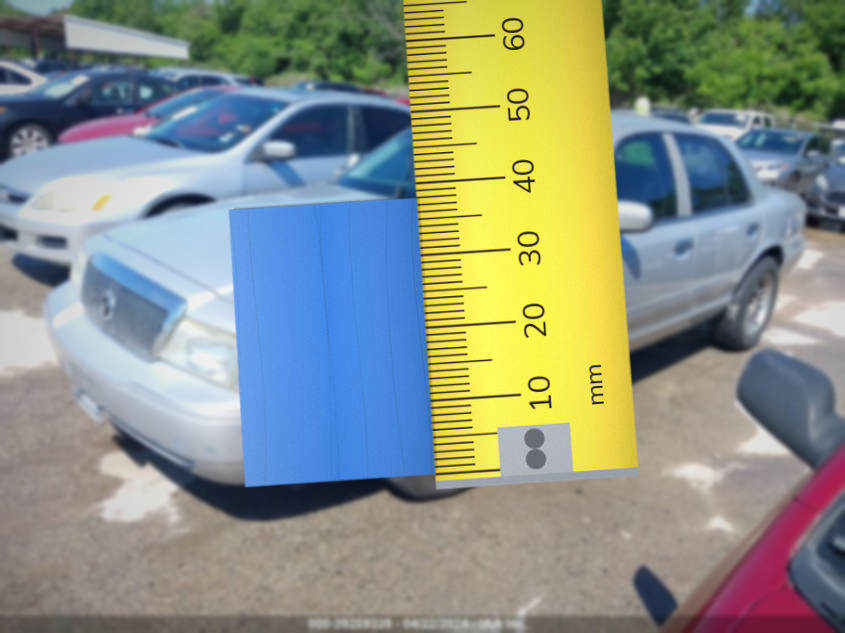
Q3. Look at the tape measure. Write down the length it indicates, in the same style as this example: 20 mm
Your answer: 38 mm
